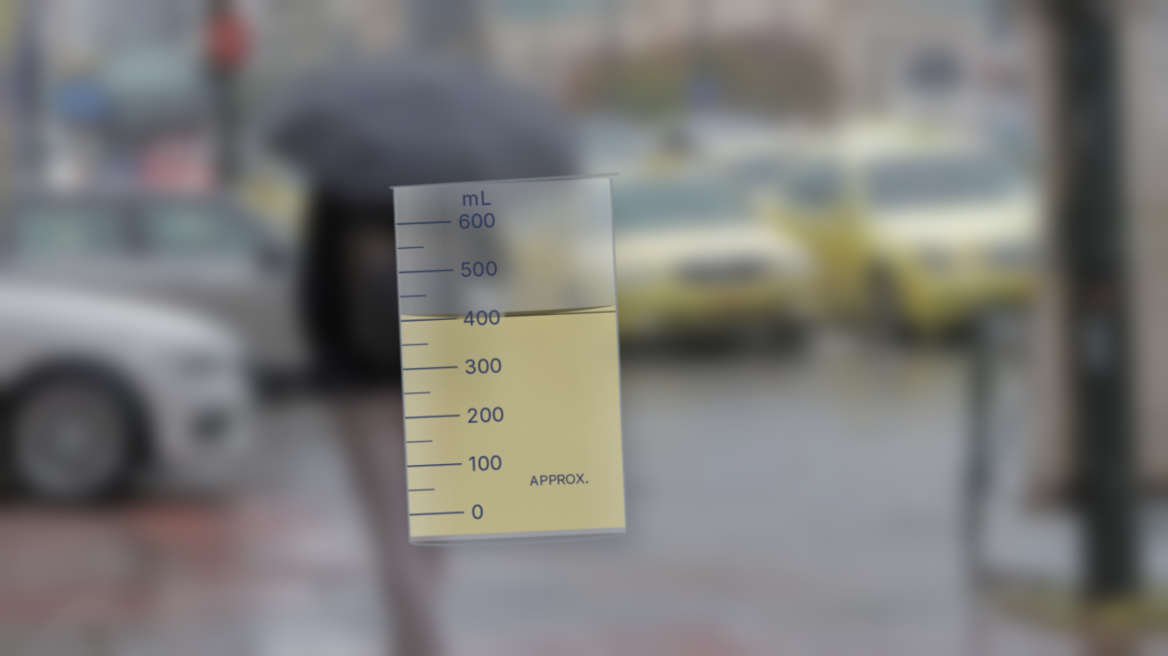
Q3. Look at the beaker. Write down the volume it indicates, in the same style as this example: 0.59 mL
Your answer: 400 mL
